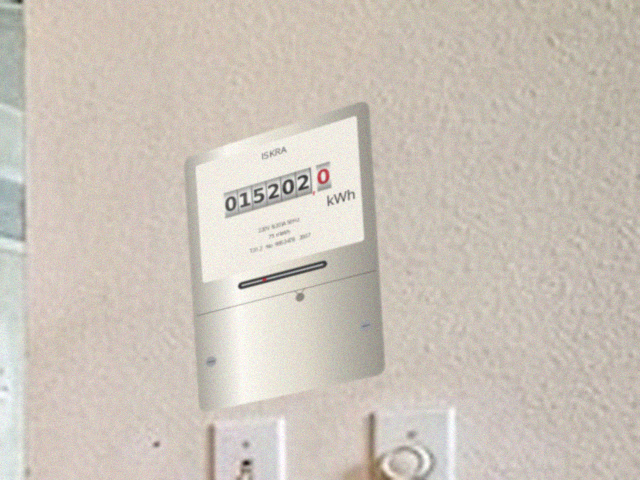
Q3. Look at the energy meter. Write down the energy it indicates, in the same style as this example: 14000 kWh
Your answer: 15202.0 kWh
